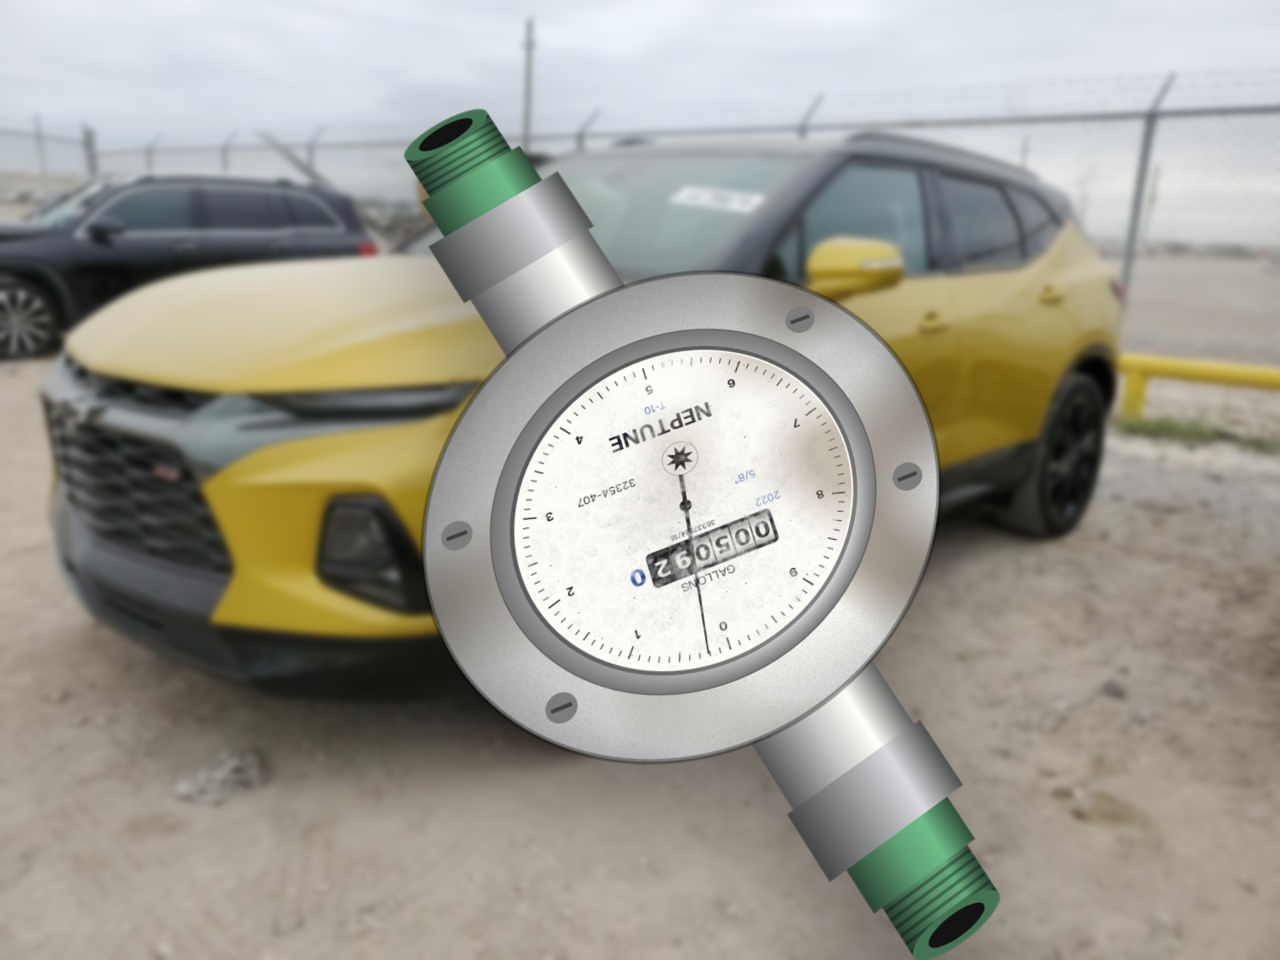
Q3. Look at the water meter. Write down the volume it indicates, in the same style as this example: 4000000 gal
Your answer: 50920.2 gal
